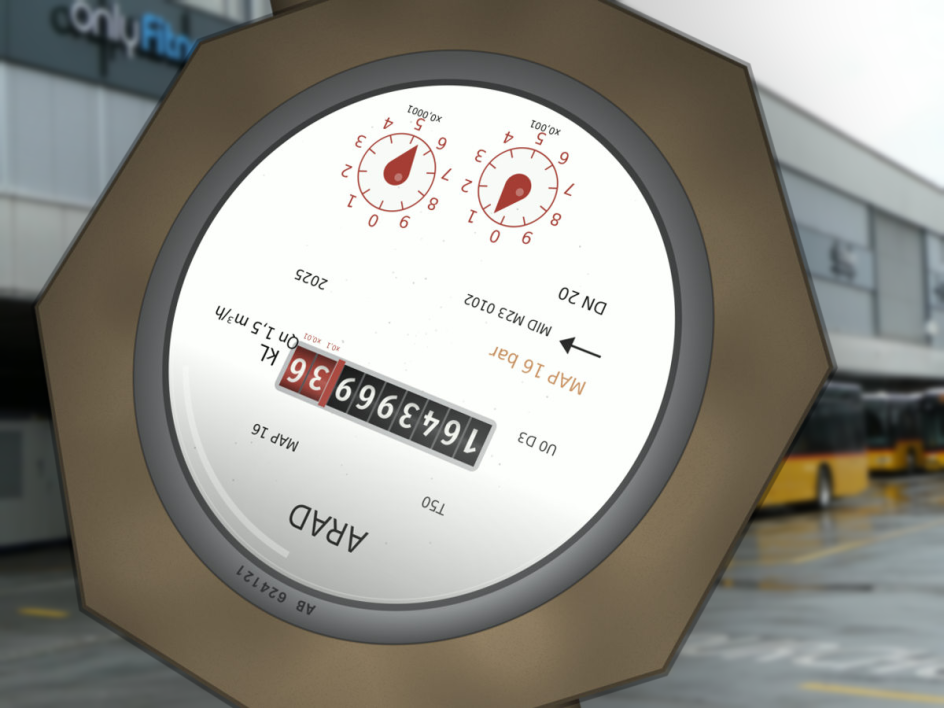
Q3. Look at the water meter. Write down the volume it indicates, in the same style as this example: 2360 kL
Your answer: 1643969.3605 kL
